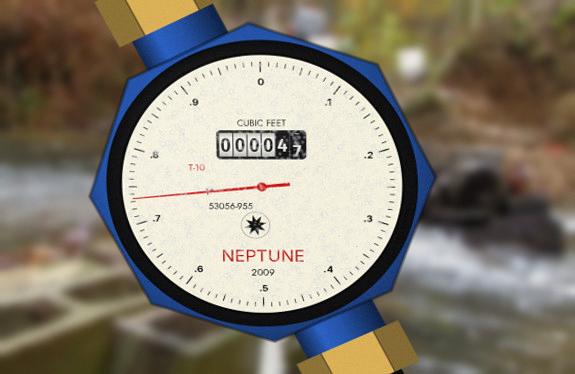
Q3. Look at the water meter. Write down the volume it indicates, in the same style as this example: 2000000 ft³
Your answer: 46.73 ft³
